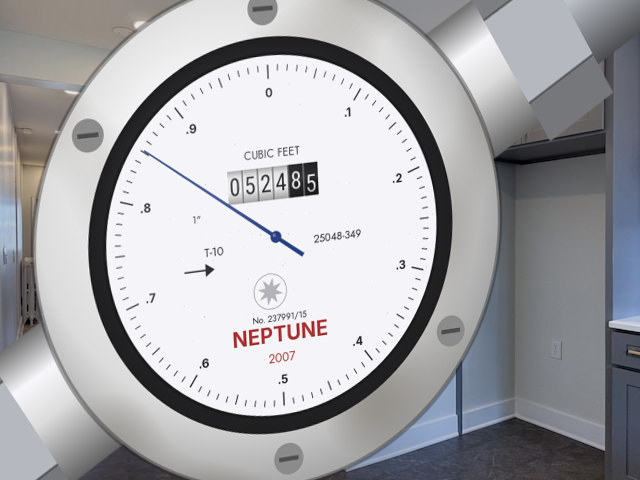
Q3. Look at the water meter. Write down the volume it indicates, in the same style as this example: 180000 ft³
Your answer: 52484.85 ft³
